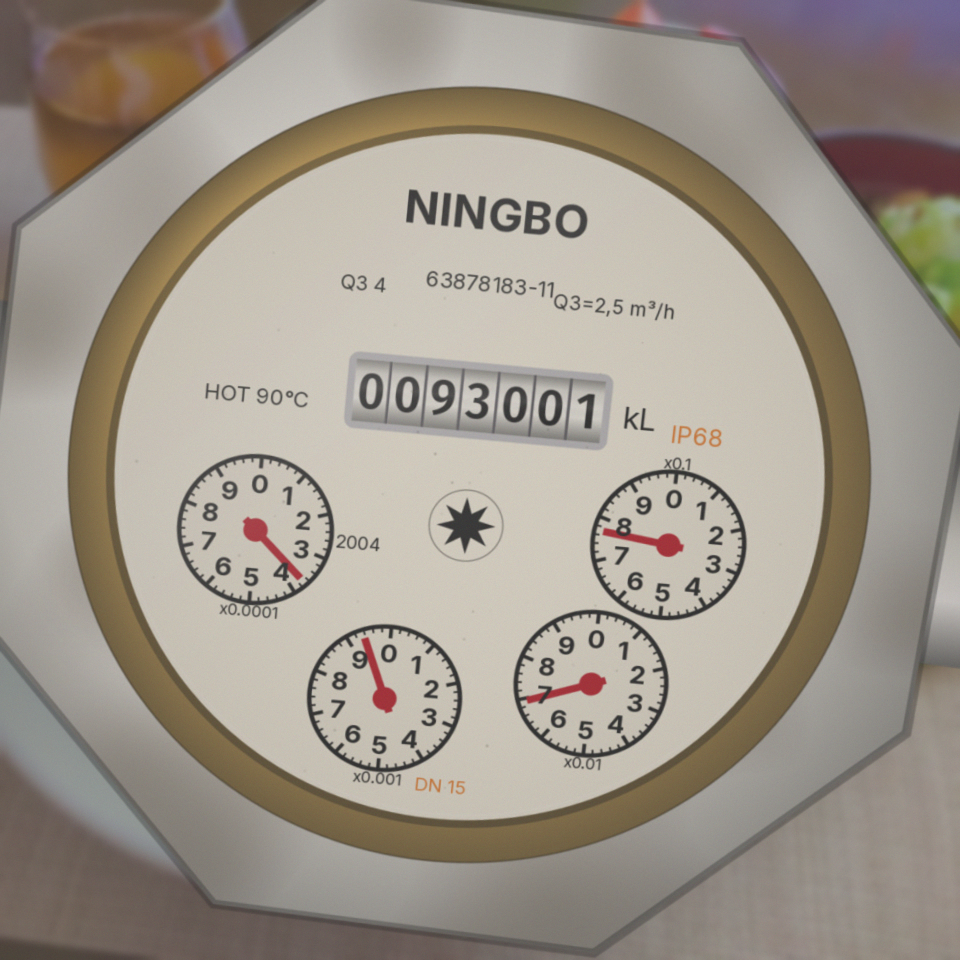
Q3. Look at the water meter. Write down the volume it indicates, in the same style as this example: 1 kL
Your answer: 93001.7693 kL
